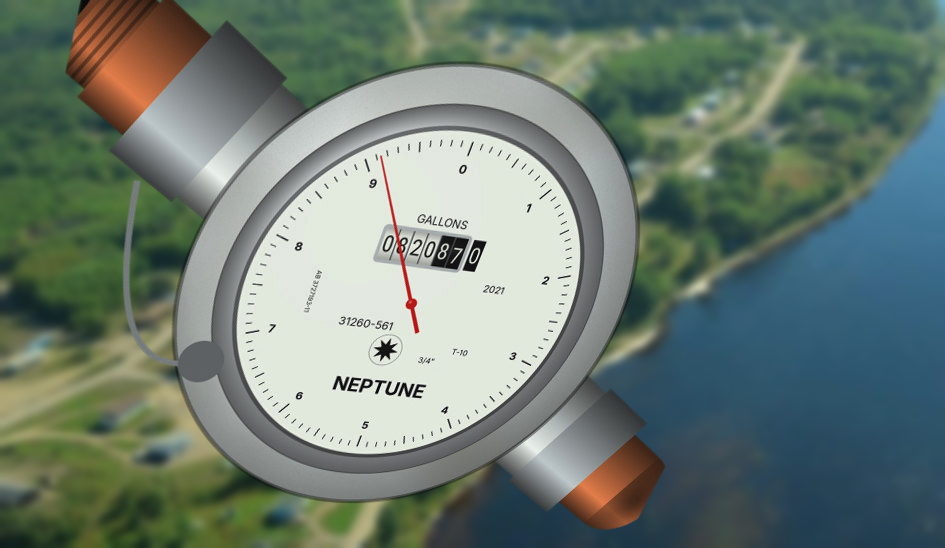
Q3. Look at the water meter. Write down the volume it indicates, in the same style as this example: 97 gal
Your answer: 820869.1 gal
